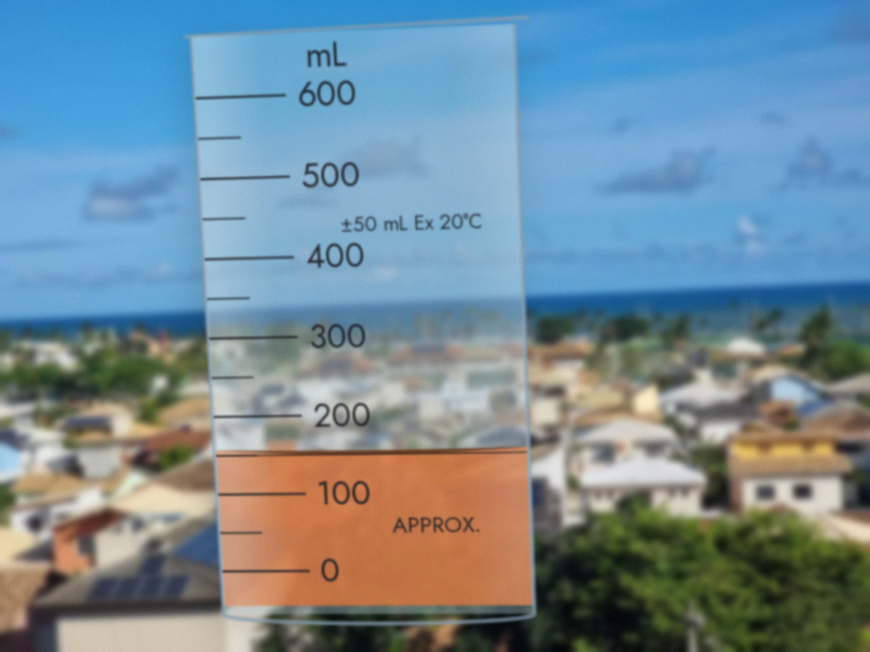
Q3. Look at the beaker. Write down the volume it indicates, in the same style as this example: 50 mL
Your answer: 150 mL
